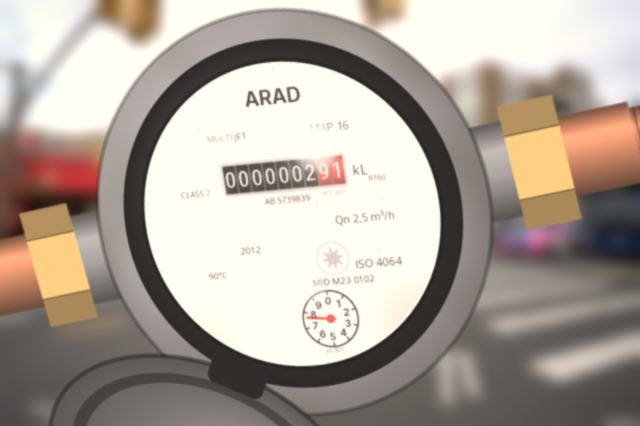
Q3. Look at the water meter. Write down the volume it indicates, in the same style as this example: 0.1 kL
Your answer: 2.917 kL
